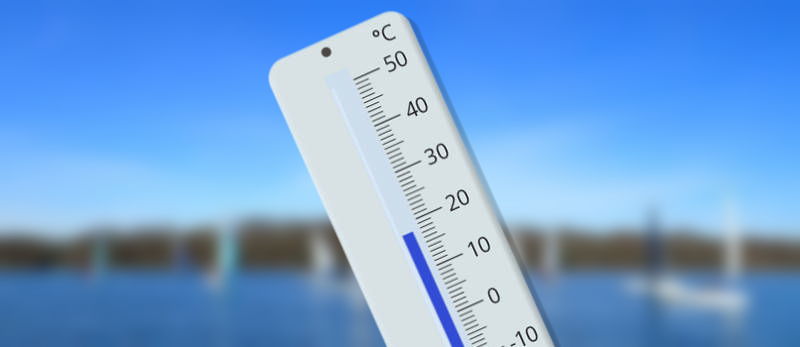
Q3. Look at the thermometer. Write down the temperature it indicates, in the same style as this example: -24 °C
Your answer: 18 °C
